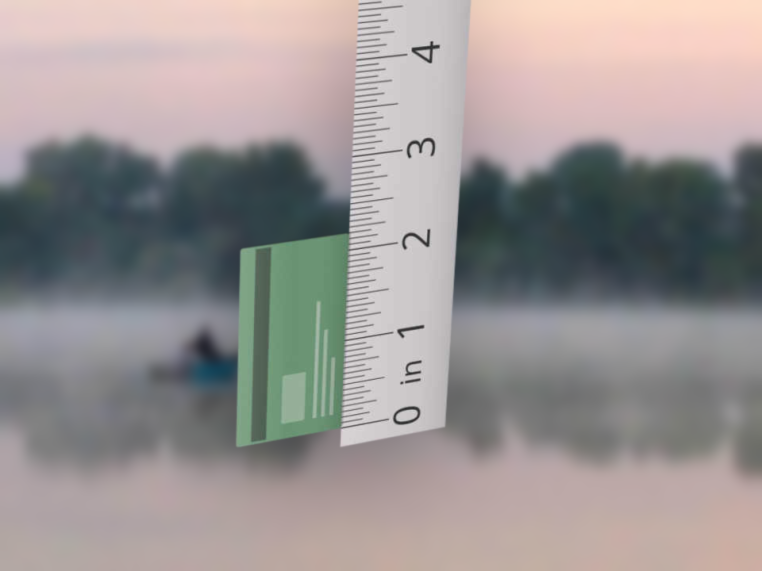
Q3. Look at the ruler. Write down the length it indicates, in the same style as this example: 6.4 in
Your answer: 2.1875 in
